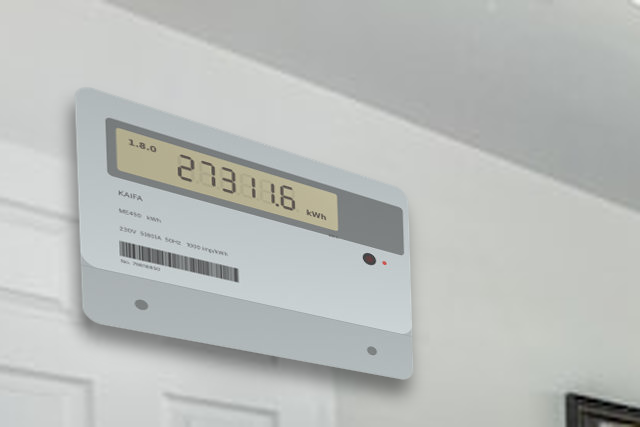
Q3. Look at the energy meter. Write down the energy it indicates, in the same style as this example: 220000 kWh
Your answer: 27311.6 kWh
